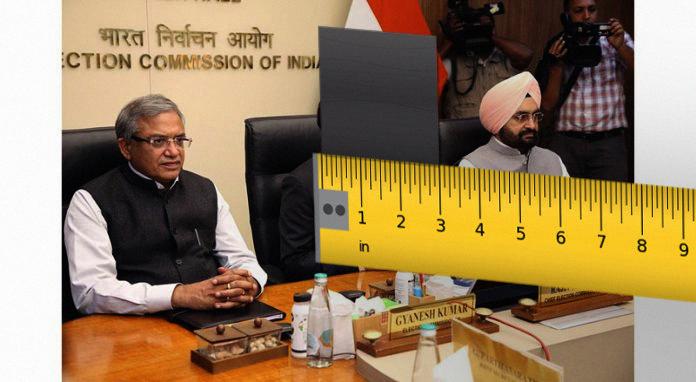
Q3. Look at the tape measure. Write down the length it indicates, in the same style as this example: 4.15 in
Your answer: 3 in
